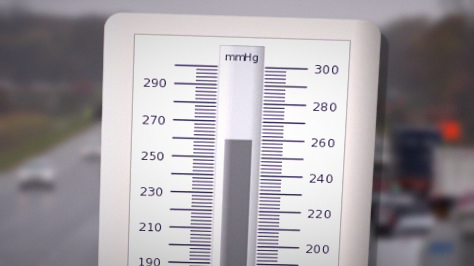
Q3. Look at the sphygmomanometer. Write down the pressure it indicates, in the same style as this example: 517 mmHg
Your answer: 260 mmHg
